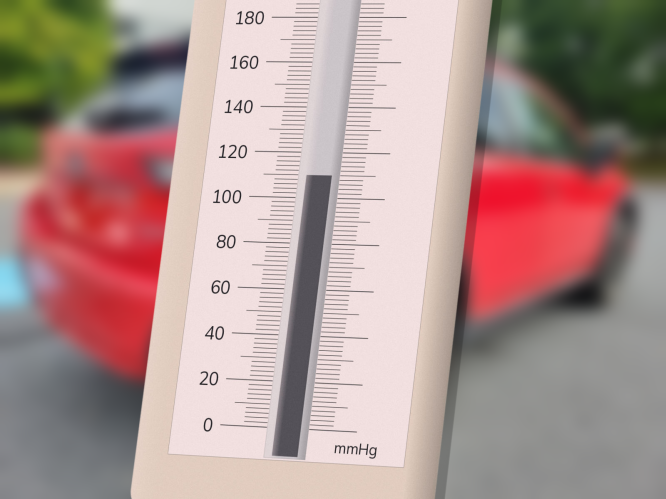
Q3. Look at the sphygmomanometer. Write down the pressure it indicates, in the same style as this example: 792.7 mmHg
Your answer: 110 mmHg
